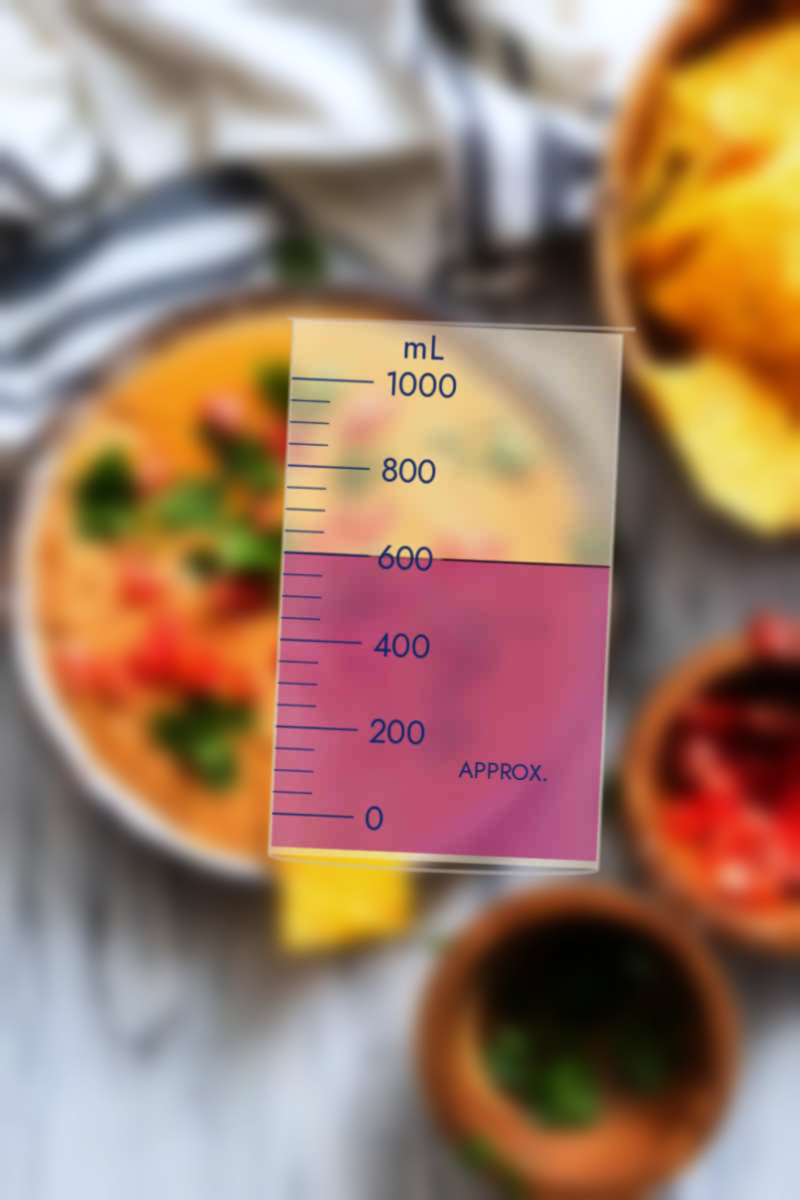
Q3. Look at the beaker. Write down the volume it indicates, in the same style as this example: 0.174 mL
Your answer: 600 mL
